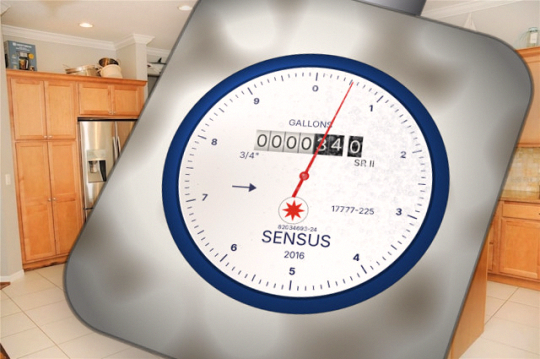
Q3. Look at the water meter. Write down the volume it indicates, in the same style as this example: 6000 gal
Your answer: 340.5 gal
